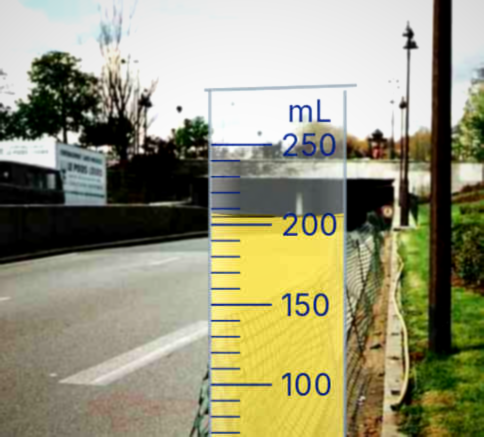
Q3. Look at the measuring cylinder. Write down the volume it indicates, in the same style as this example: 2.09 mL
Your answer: 205 mL
